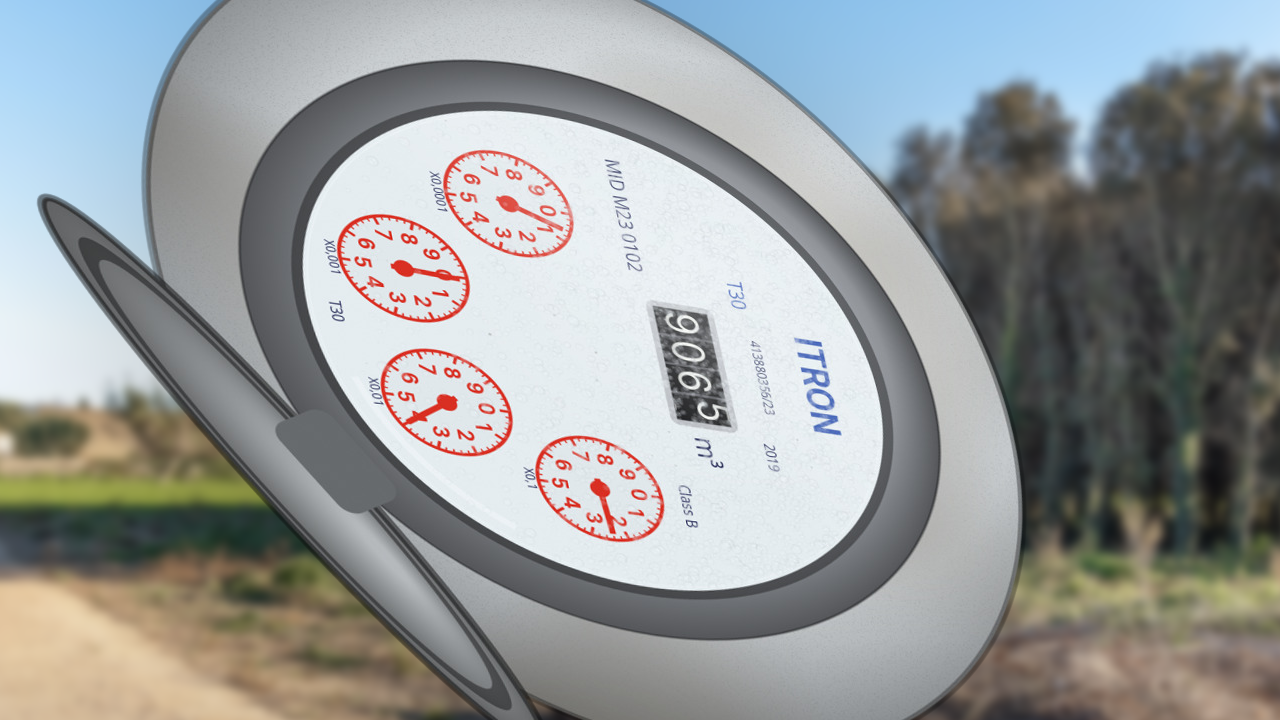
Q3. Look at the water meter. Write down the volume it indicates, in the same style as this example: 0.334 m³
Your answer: 9065.2400 m³
